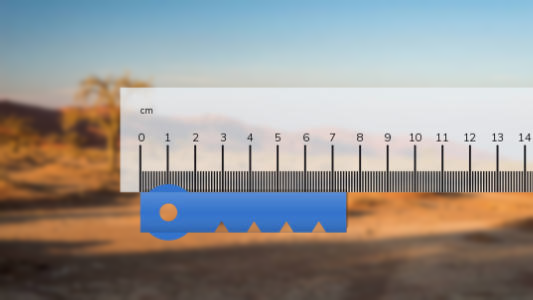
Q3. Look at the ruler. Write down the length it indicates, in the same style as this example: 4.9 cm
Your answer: 7.5 cm
